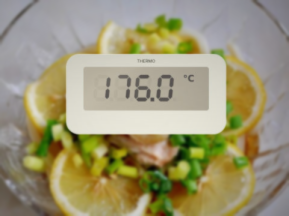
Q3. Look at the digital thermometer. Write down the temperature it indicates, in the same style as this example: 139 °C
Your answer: 176.0 °C
